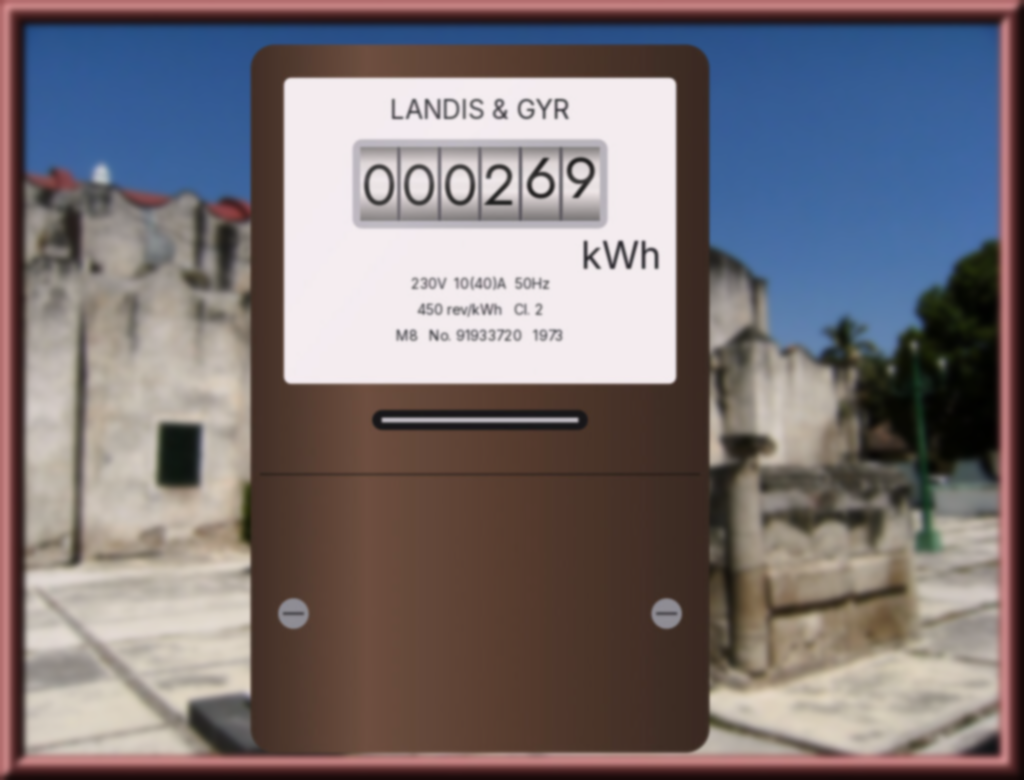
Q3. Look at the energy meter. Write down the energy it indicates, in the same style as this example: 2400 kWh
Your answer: 269 kWh
